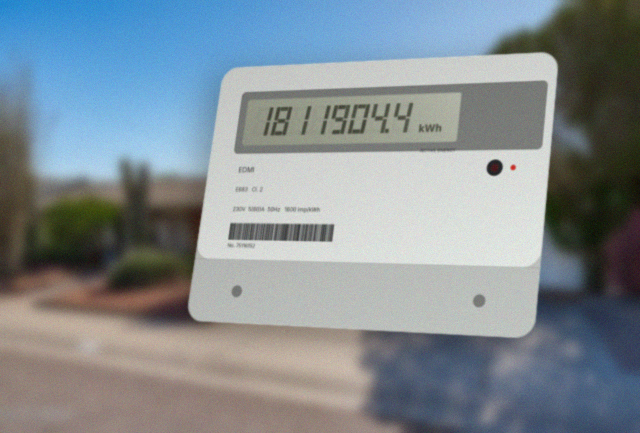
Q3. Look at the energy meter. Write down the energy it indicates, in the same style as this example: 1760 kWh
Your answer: 1811904.4 kWh
